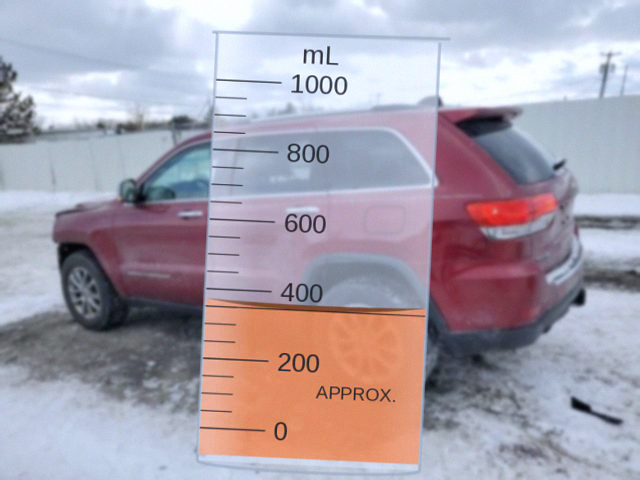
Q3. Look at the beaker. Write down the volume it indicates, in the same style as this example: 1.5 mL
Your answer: 350 mL
